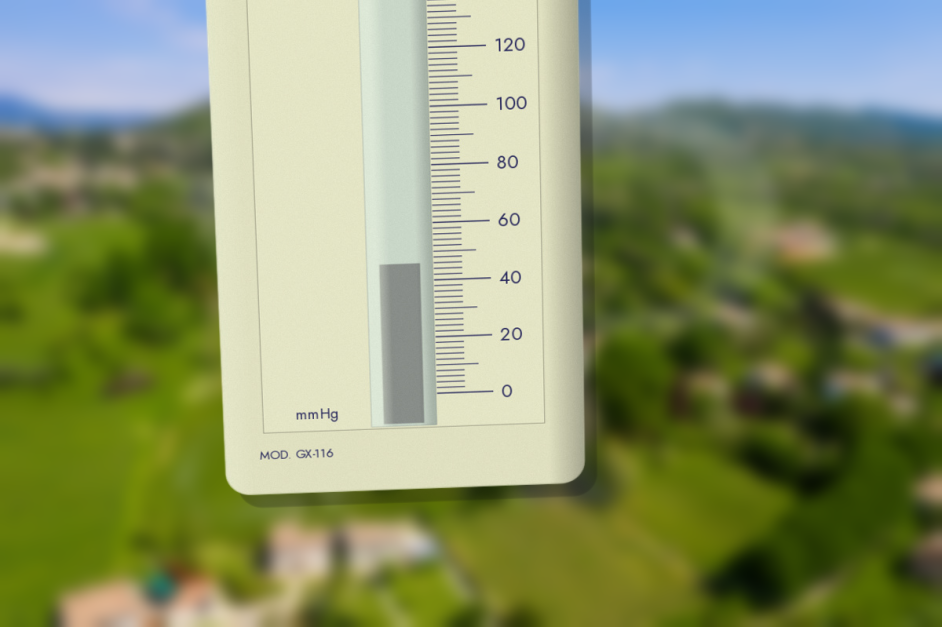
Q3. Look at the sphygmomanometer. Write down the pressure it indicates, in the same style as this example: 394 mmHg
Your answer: 46 mmHg
